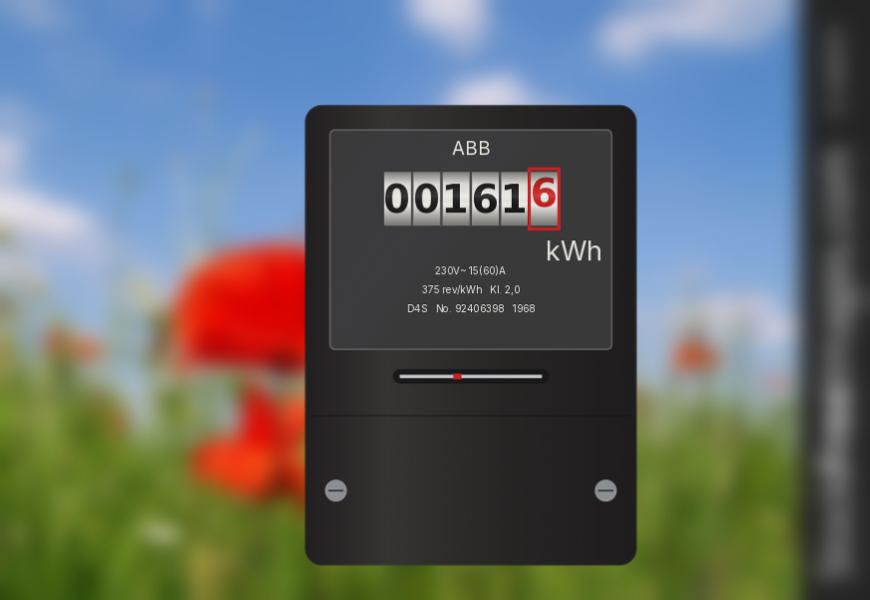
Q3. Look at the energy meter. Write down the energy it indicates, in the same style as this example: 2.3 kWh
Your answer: 161.6 kWh
